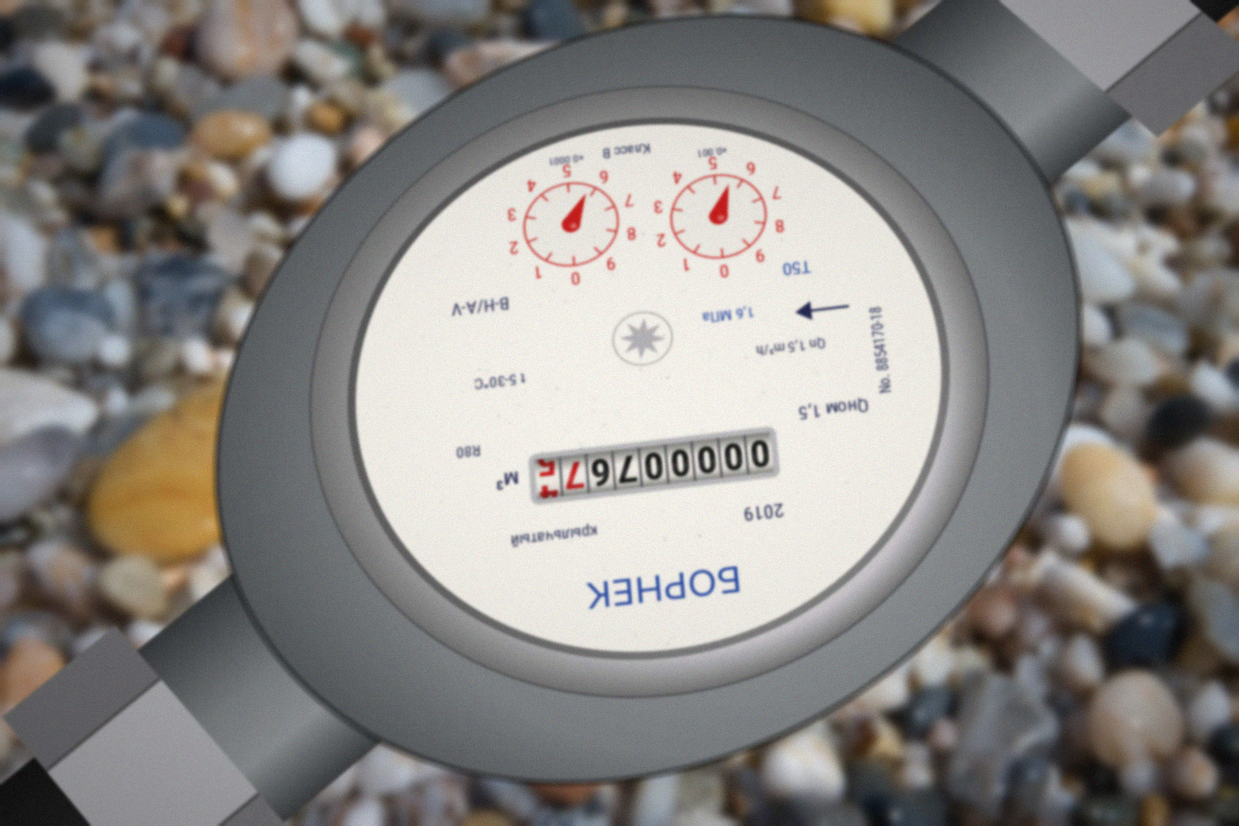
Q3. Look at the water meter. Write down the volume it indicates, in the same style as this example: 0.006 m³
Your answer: 76.7455 m³
